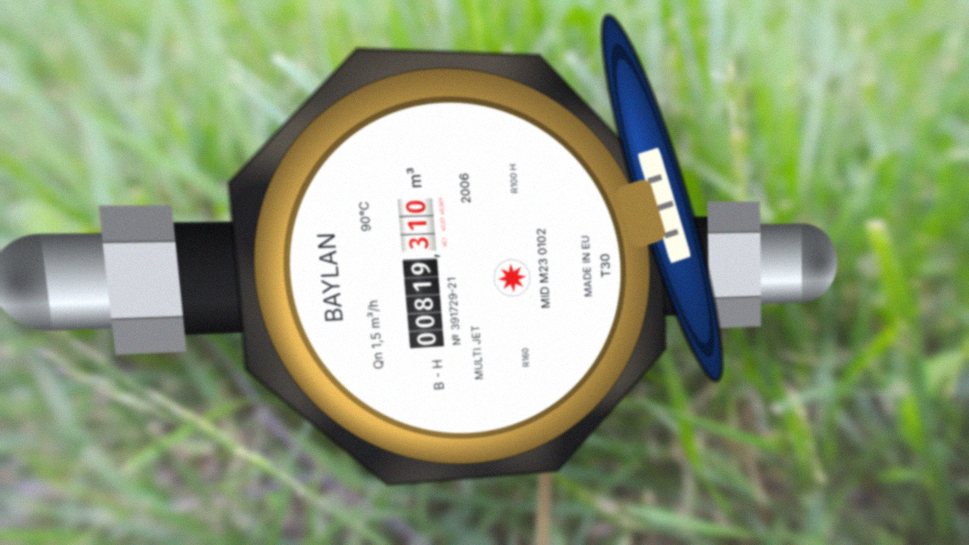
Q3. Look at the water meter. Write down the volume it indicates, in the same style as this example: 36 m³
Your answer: 819.310 m³
